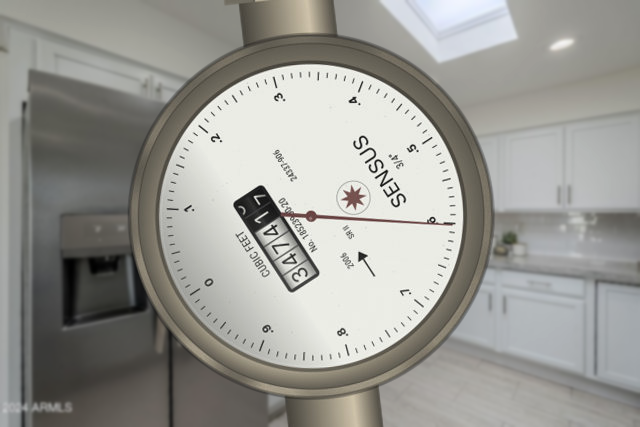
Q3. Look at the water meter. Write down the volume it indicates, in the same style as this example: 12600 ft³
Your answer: 347416.60 ft³
